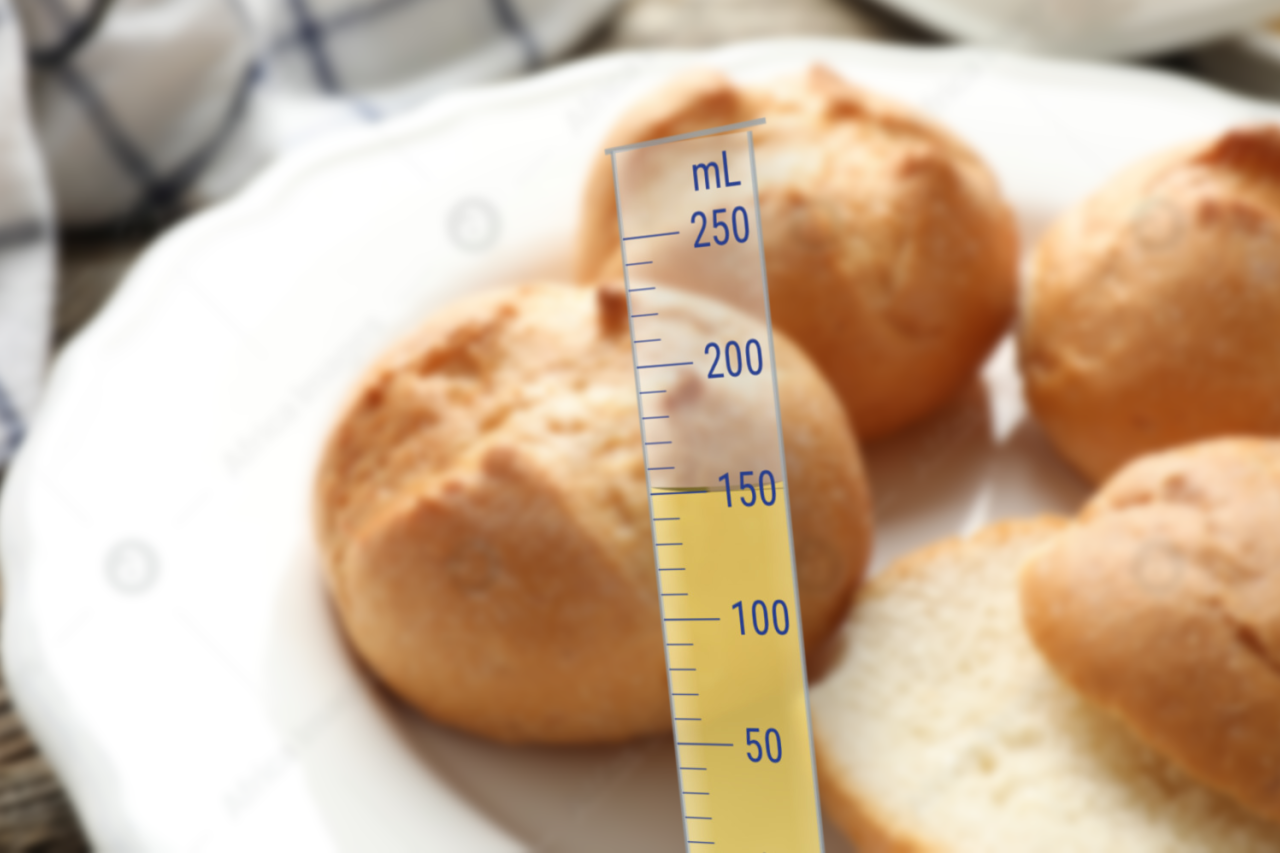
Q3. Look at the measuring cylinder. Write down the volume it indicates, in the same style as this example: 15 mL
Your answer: 150 mL
